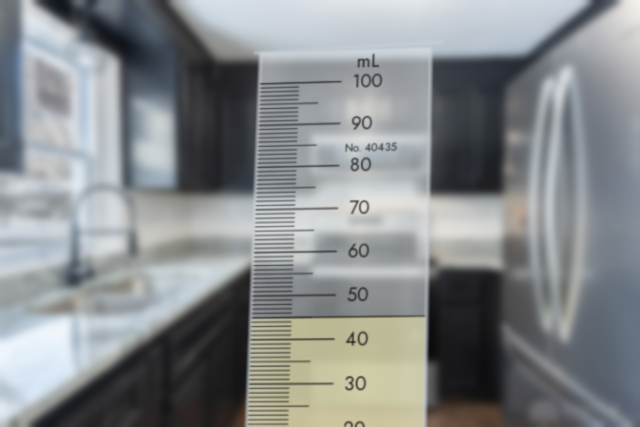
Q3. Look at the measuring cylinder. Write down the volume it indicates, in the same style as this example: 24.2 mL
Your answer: 45 mL
